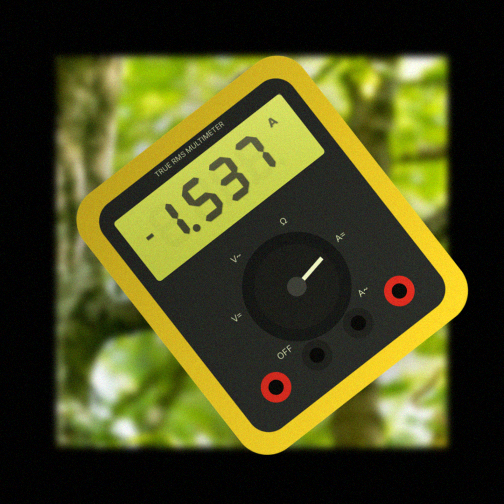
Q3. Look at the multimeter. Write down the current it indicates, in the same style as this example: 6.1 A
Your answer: -1.537 A
